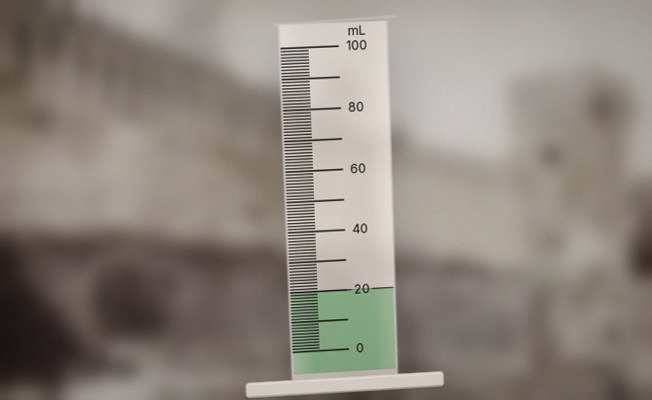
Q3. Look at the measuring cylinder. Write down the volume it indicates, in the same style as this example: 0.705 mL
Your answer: 20 mL
